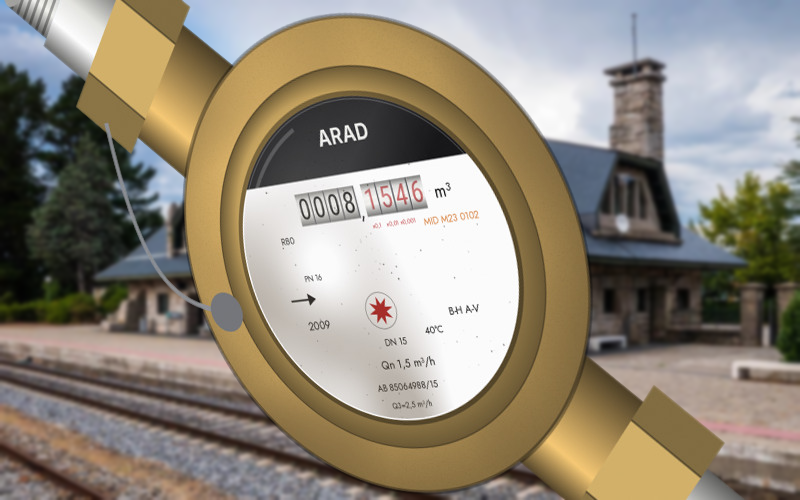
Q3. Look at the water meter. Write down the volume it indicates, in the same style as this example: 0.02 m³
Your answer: 8.1546 m³
